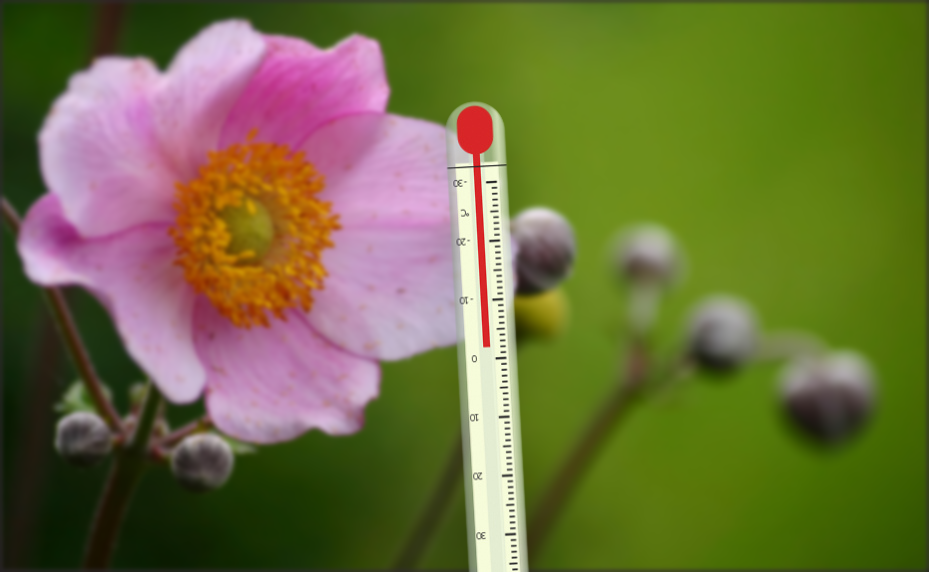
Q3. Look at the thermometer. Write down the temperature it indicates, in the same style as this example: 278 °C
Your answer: -2 °C
